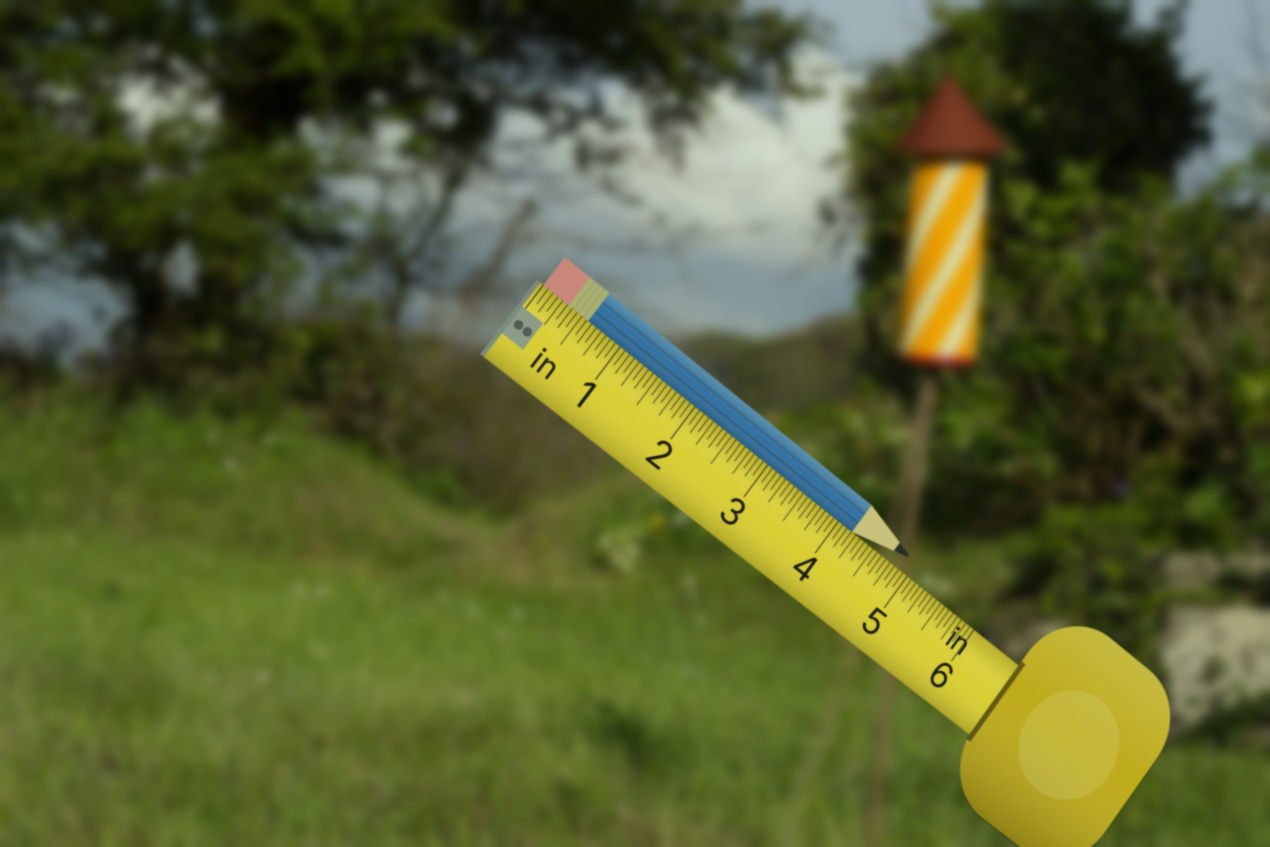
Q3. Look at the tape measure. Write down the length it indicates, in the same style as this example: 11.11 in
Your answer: 4.875 in
